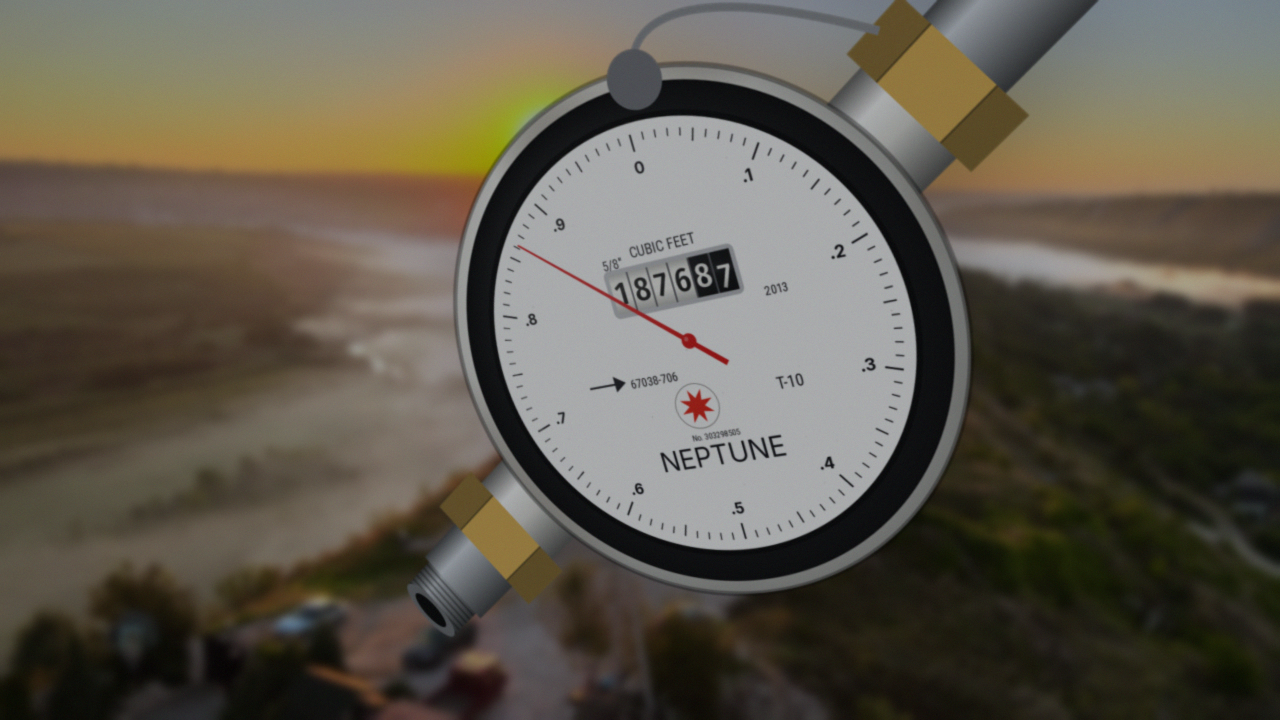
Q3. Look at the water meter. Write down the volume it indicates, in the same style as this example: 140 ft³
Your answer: 187686.86 ft³
